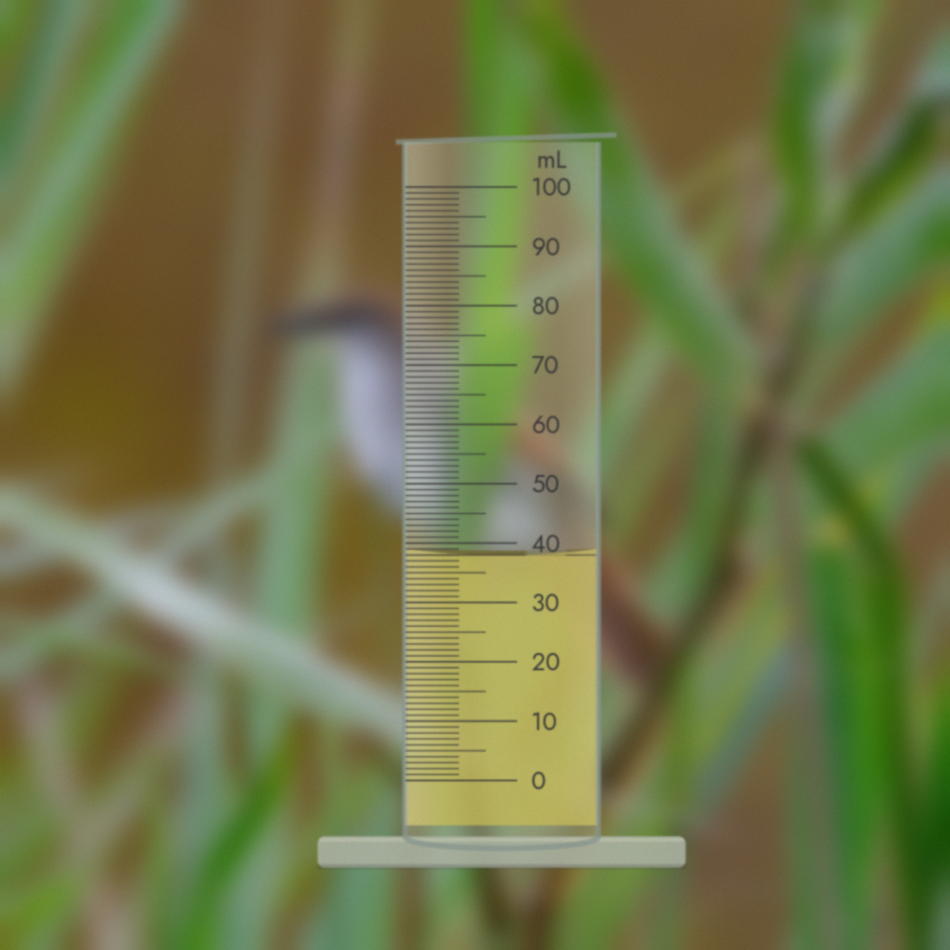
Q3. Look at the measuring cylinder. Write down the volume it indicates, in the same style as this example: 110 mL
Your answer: 38 mL
